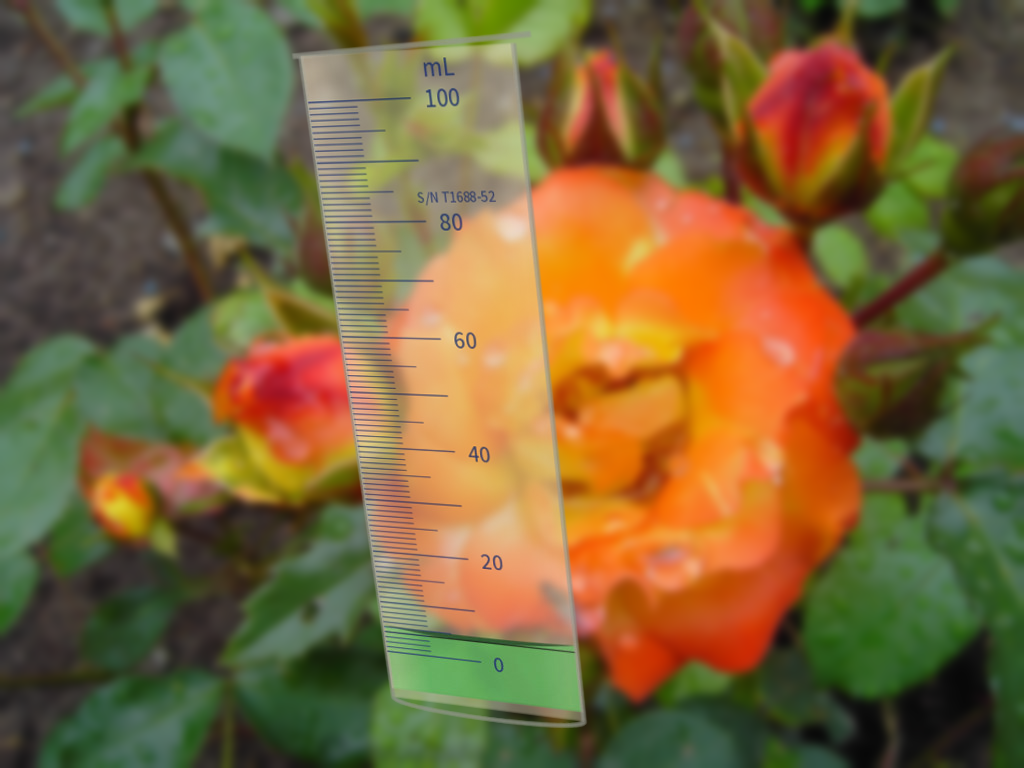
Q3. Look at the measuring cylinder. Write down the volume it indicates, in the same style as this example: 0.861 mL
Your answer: 4 mL
